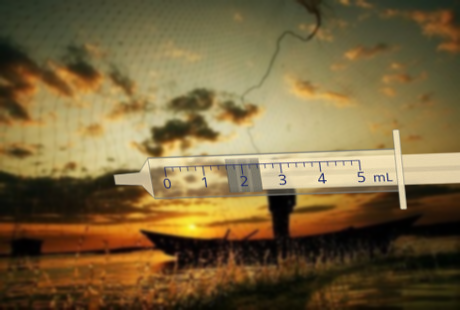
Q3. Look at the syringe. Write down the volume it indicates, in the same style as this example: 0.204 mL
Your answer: 1.6 mL
